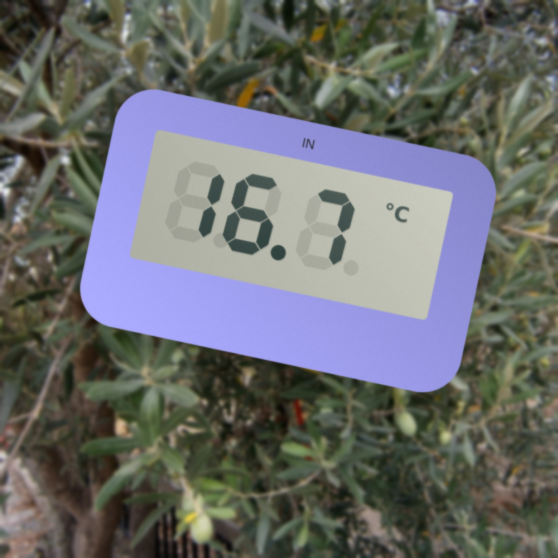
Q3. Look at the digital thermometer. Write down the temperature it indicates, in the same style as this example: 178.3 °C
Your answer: 16.7 °C
